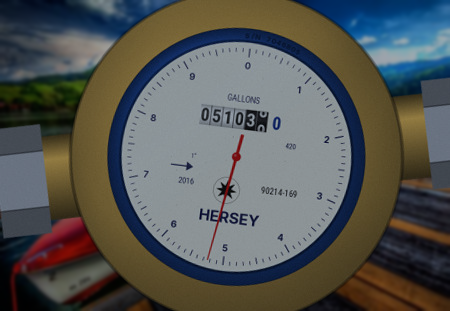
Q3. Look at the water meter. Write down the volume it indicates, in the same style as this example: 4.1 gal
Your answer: 510385.2 gal
